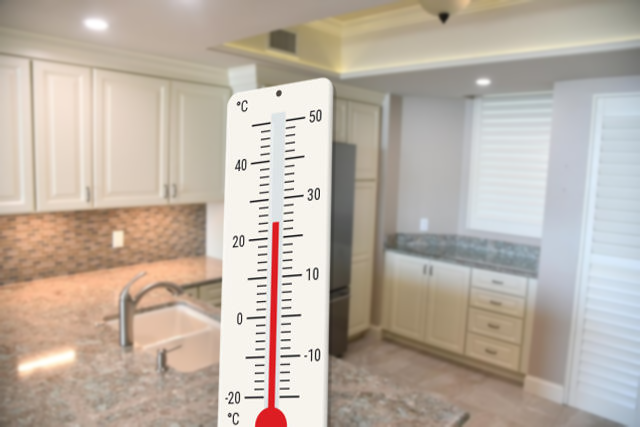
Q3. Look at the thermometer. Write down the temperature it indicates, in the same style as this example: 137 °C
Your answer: 24 °C
